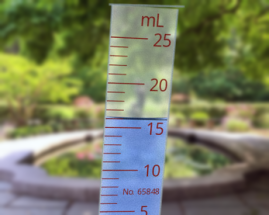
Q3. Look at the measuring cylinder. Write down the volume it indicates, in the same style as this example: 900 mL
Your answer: 16 mL
